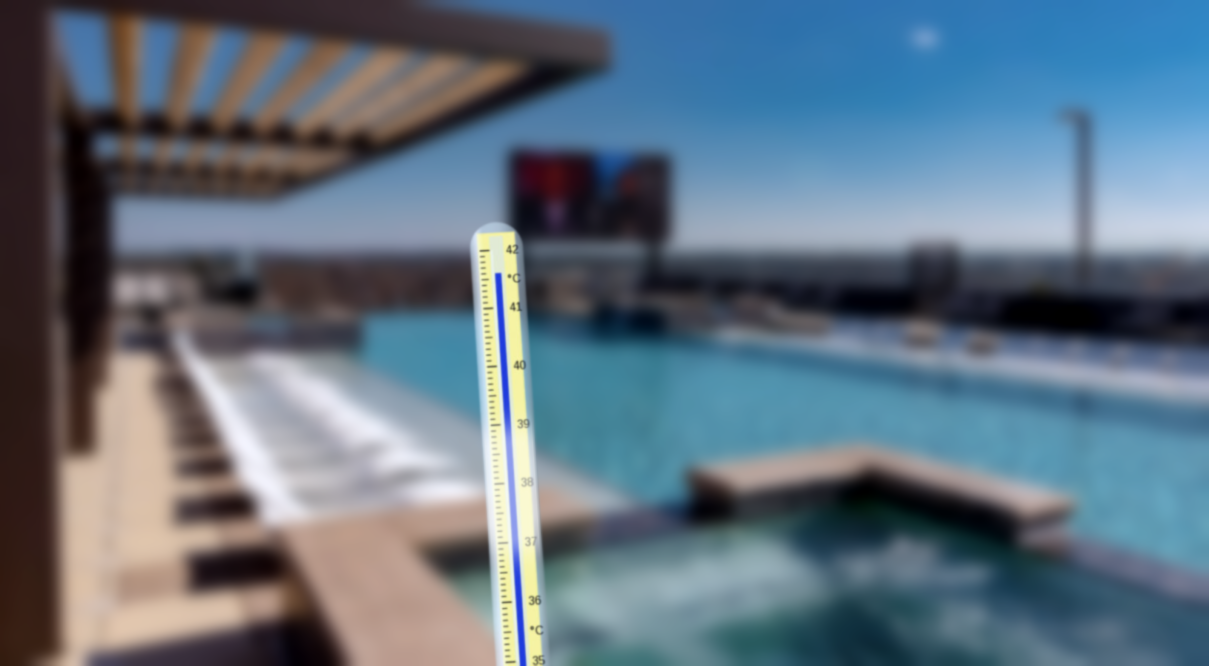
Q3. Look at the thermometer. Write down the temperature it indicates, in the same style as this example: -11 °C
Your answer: 41.6 °C
